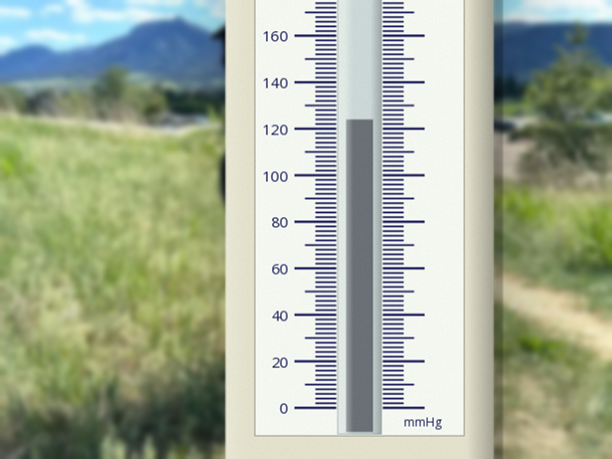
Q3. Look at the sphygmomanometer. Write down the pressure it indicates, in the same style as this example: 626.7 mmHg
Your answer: 124 mmHg
